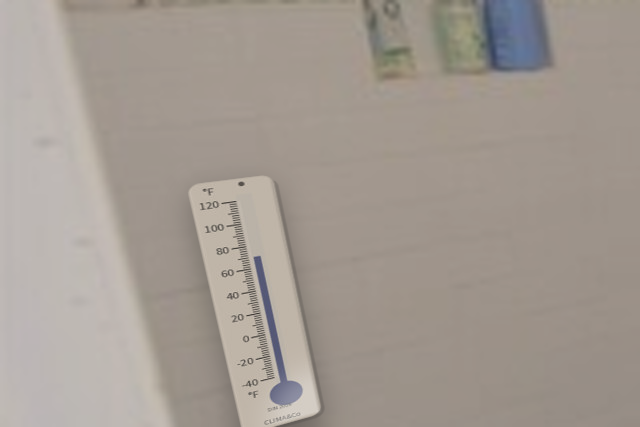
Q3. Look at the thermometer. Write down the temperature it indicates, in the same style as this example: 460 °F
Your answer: 70 °F
